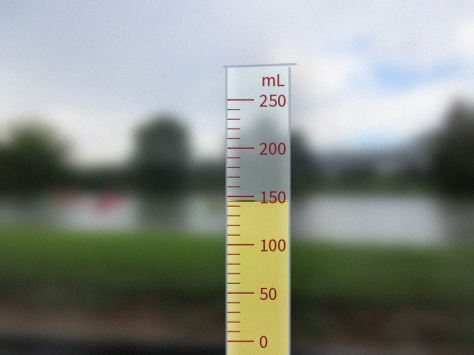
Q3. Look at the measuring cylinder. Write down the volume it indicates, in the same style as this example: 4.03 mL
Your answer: 145 mL
